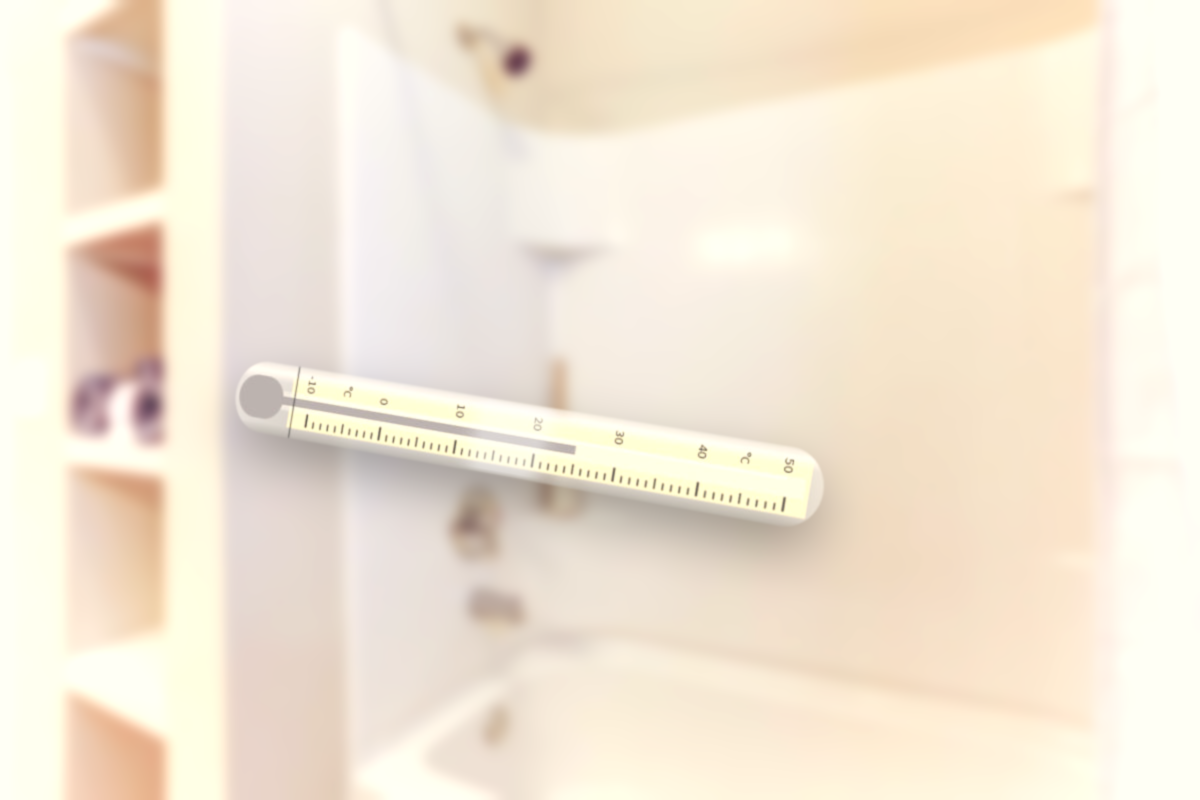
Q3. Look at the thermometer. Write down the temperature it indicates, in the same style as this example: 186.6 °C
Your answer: 25 °C
